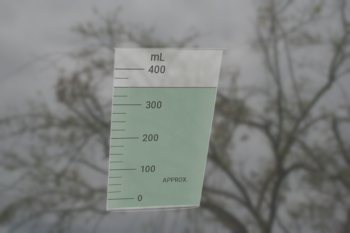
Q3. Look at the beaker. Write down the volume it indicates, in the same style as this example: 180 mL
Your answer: 350 mL
